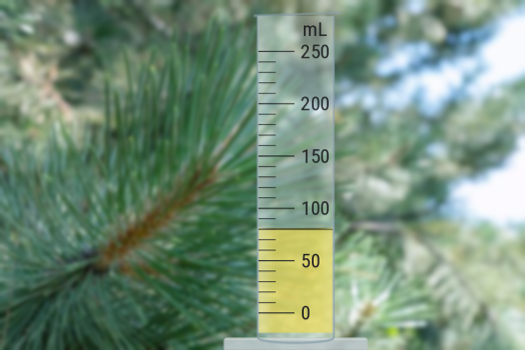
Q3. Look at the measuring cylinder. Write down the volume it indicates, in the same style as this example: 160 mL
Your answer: 80 mL
